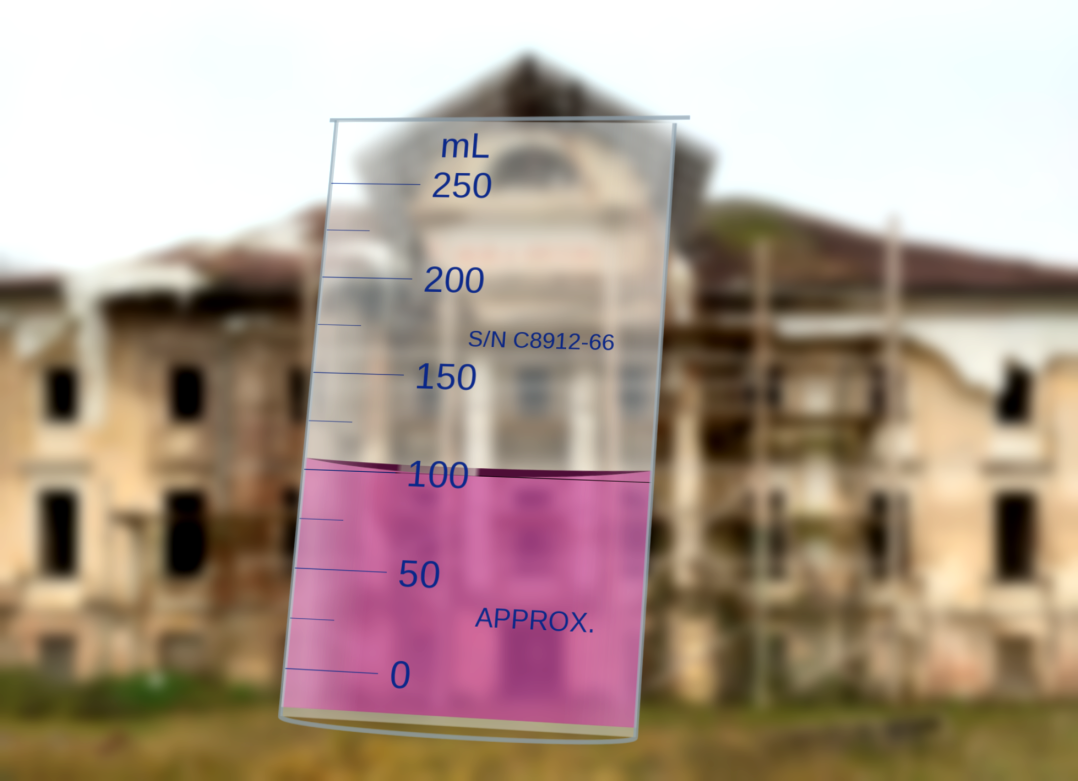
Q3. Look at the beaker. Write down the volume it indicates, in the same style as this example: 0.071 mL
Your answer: 100 mL
